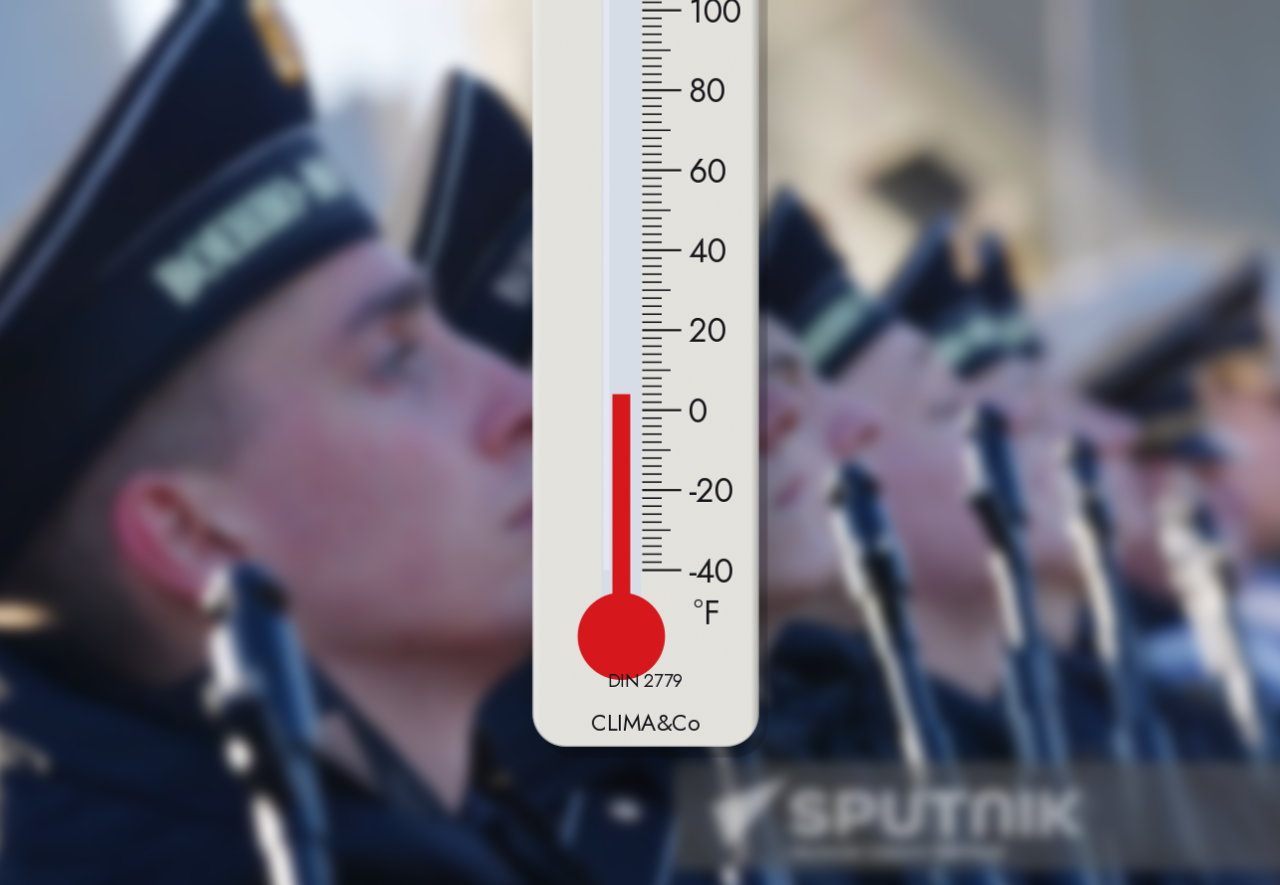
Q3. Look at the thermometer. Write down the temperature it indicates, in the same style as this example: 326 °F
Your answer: 4 °F
